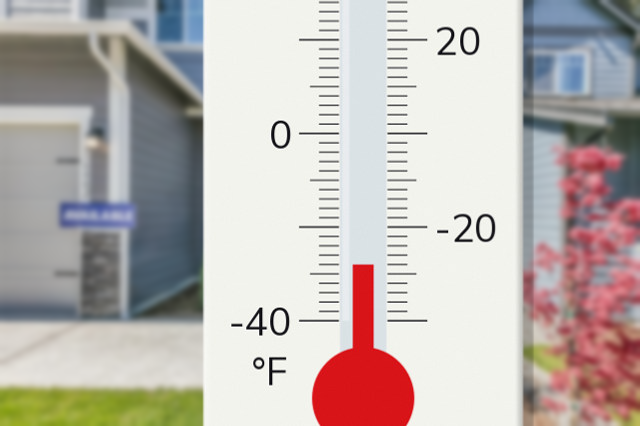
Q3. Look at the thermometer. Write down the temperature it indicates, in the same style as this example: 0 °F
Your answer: -28 °F
